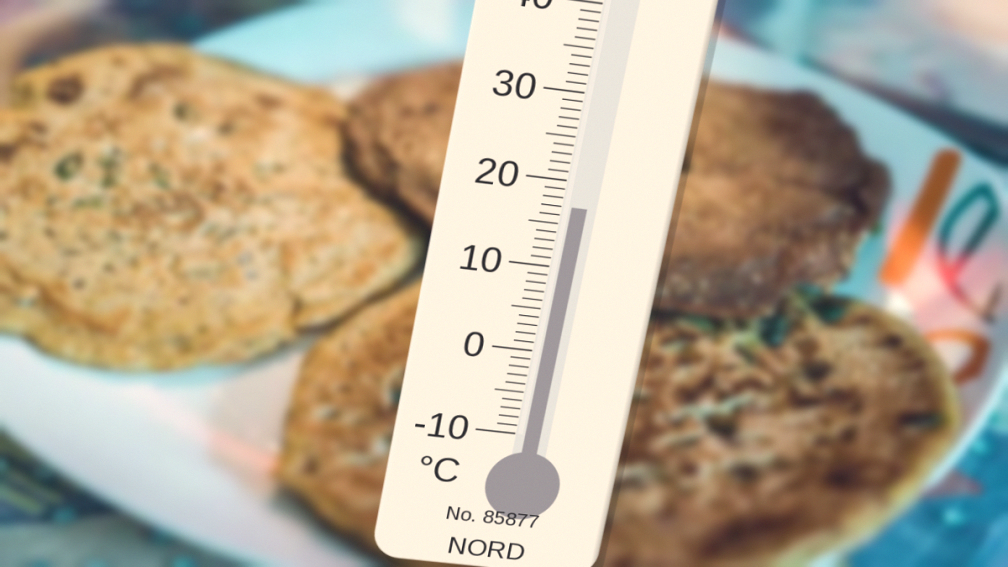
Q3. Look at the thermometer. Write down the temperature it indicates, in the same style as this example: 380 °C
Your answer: 17 °C
